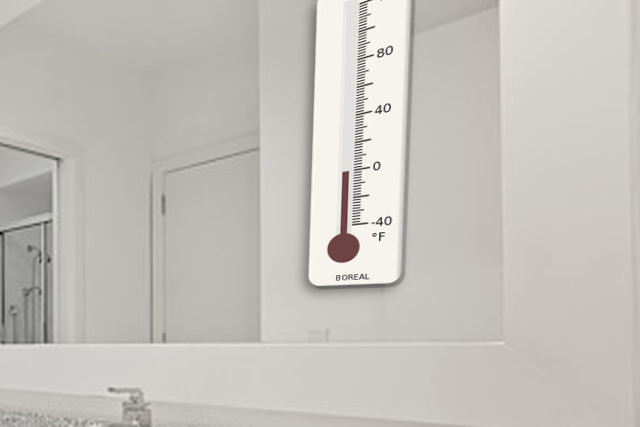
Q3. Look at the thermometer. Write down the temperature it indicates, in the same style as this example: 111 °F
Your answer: 0 °F
